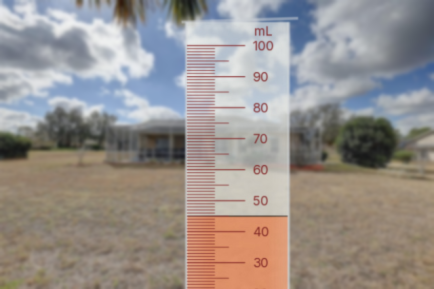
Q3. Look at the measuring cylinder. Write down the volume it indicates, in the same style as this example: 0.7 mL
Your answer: 45 mL
